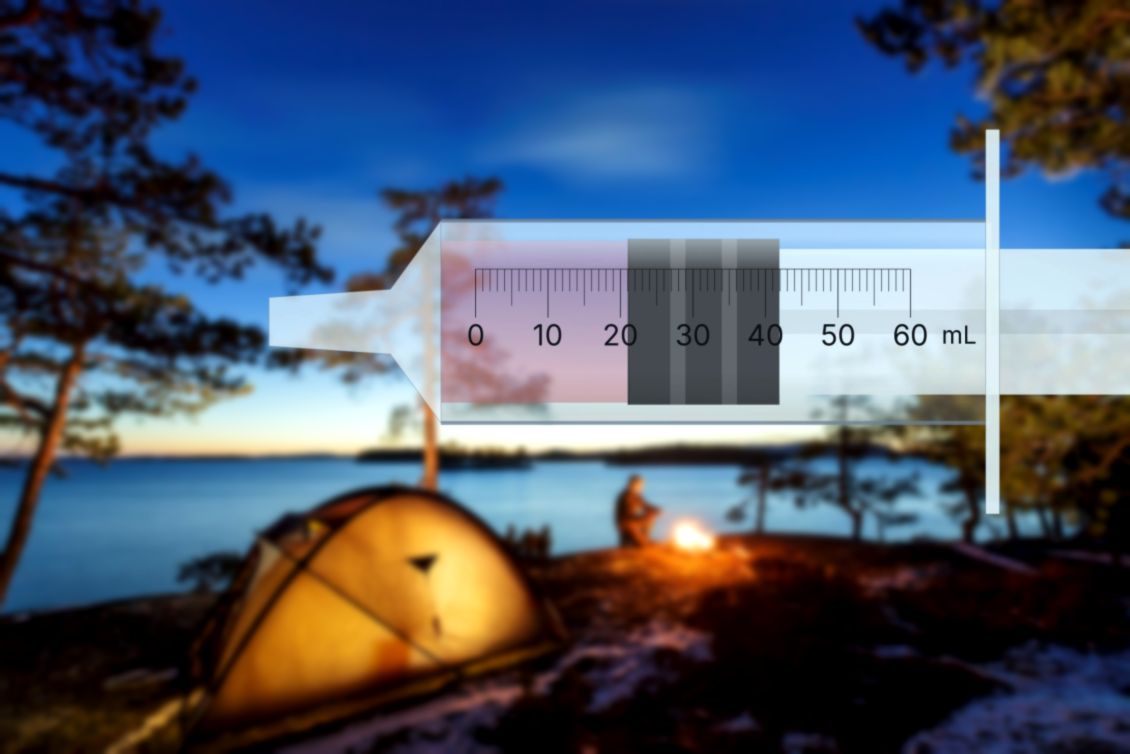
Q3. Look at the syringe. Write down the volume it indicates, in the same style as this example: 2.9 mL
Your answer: 21 mL
